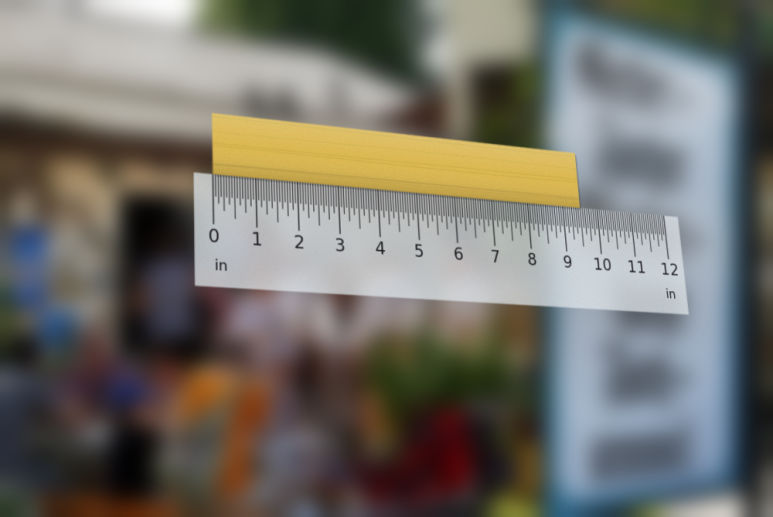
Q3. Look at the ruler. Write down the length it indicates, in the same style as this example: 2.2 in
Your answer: 9.5 in
